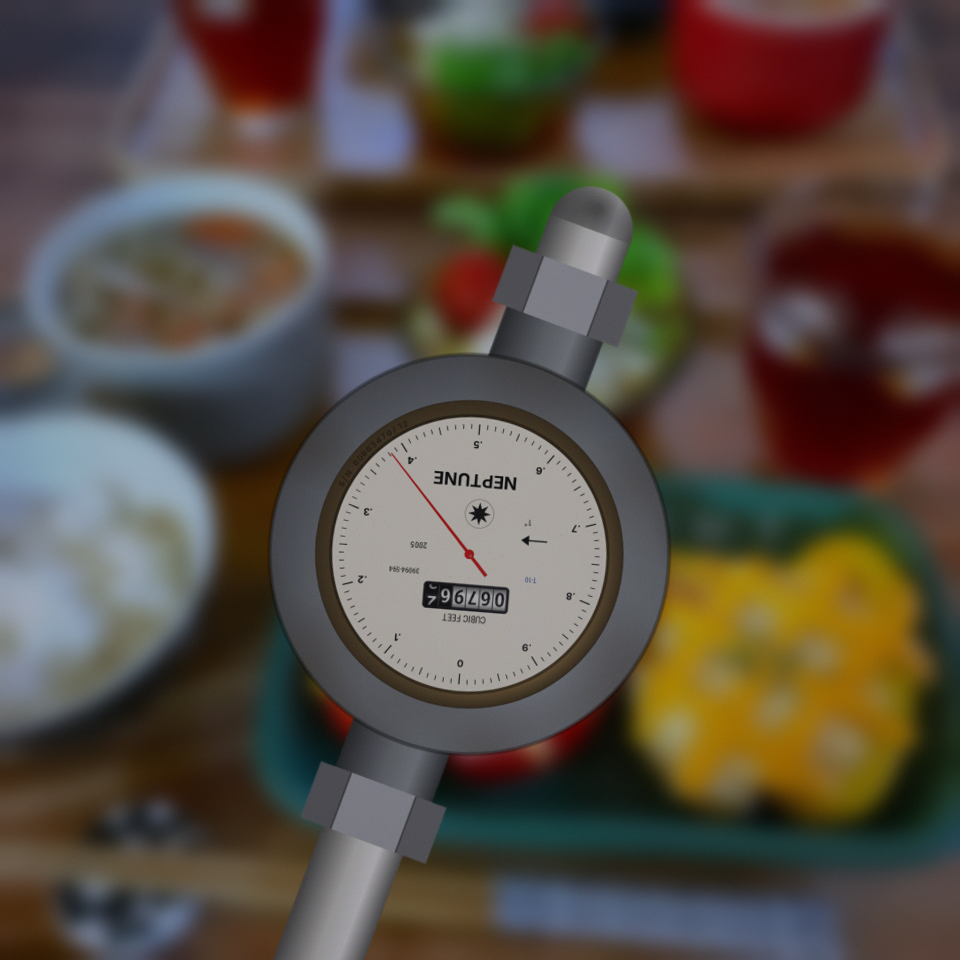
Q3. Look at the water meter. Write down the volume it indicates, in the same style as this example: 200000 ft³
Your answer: 67962.38 ft³
